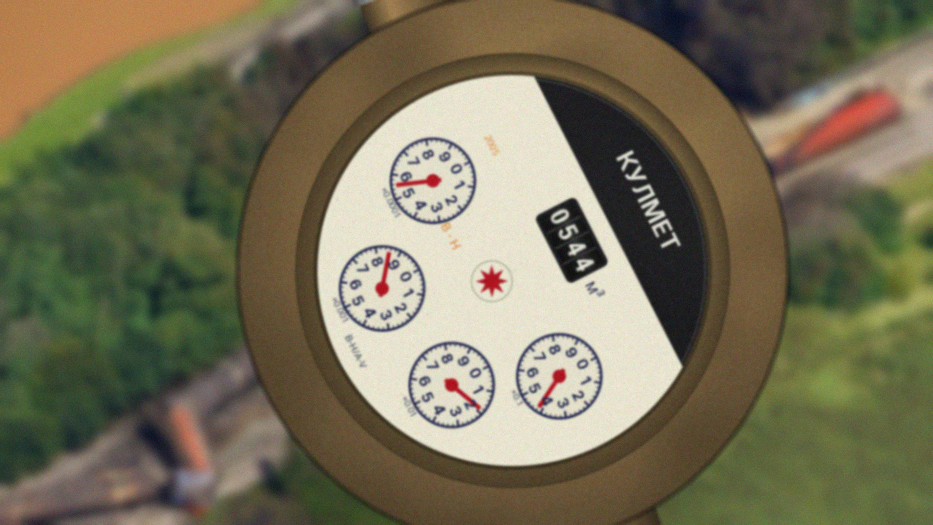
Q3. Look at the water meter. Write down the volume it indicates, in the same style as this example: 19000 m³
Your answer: 544.4185 m³
